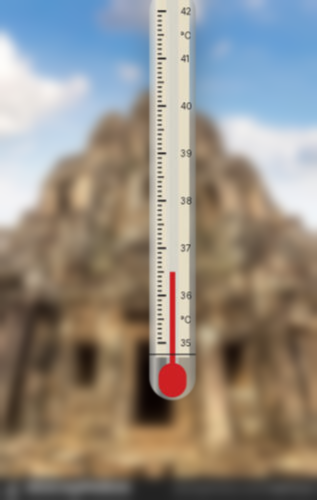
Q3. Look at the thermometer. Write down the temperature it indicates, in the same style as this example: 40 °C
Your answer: 36.5 °C
